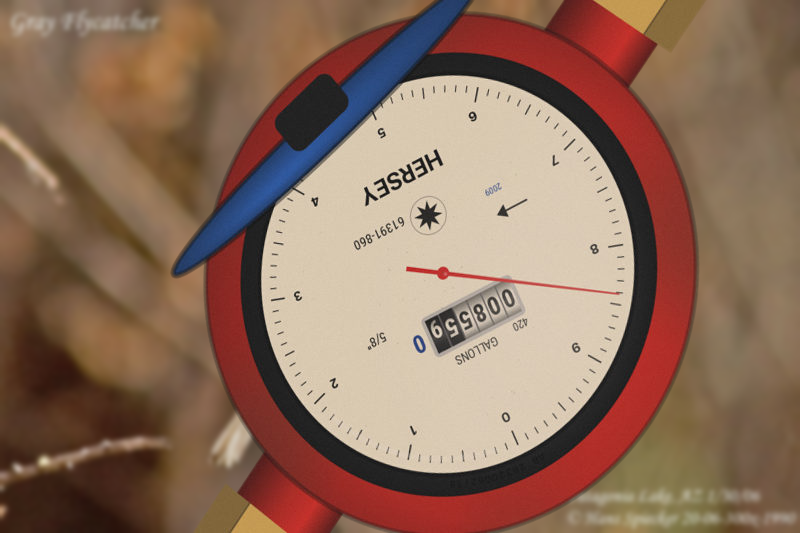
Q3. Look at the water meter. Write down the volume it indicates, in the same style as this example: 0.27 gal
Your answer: 85588.4 gal
